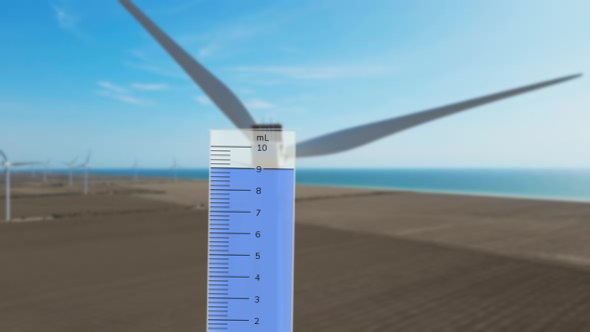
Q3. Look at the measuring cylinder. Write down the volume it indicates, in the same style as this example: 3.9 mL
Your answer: 9 mL
